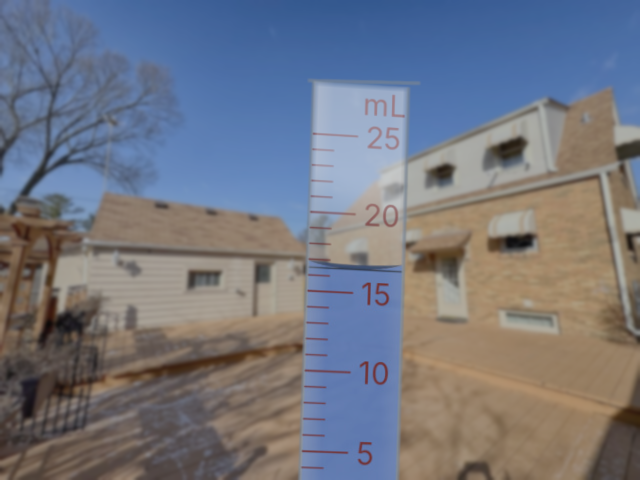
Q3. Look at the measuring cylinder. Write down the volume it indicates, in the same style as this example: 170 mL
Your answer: 16.5 mL
